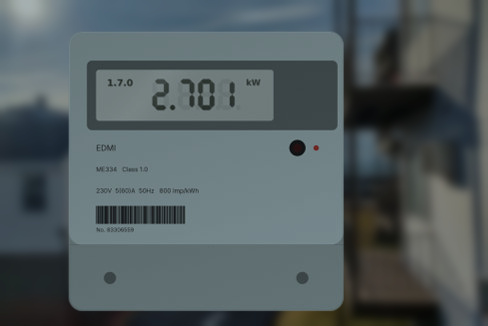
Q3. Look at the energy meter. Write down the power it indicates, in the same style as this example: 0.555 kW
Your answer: 2.701 kW
